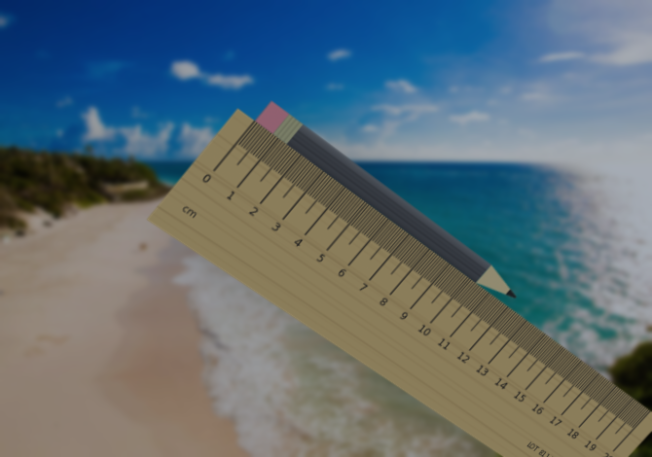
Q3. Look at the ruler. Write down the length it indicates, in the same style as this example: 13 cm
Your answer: 12 cm
